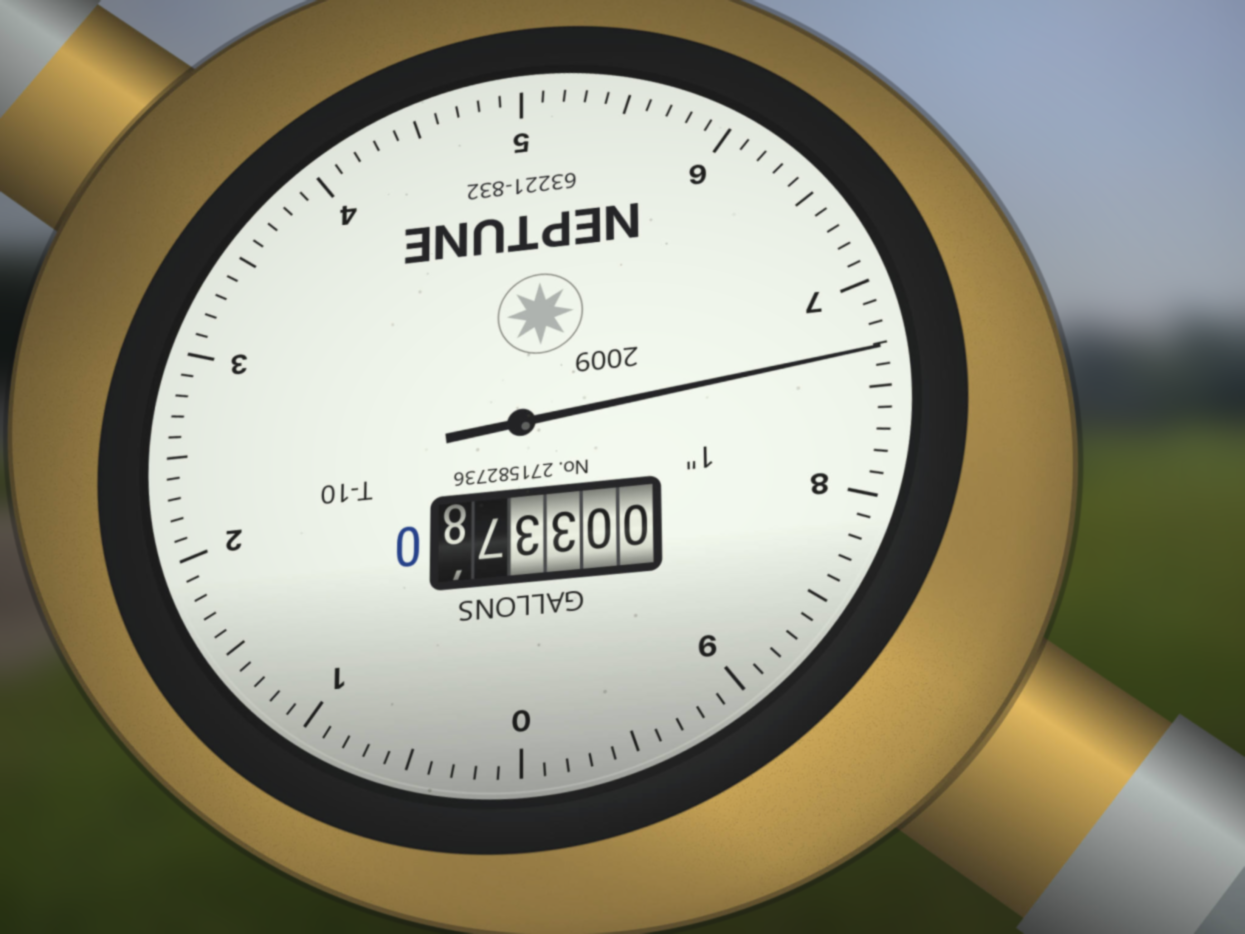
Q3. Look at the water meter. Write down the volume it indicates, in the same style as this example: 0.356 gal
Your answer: 33777.3 gal
